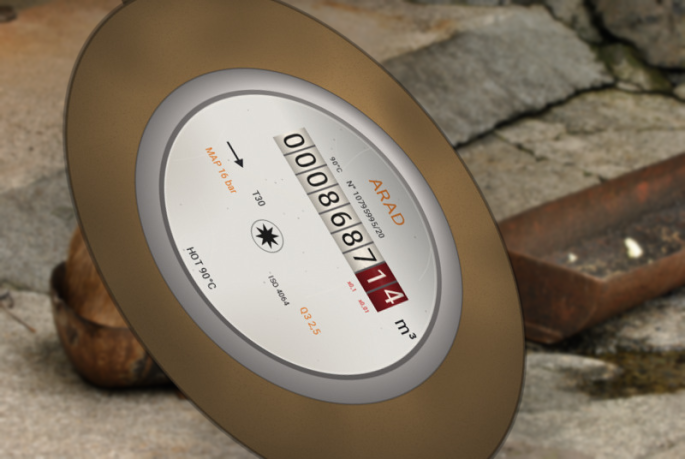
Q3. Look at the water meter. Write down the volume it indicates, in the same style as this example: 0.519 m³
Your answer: 8687.14 m³
